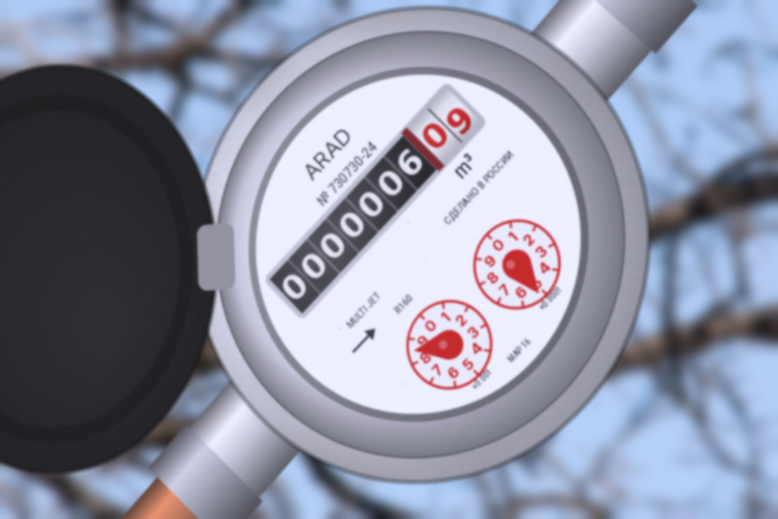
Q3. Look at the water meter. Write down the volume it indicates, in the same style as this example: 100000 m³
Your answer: 6.0885 m³
